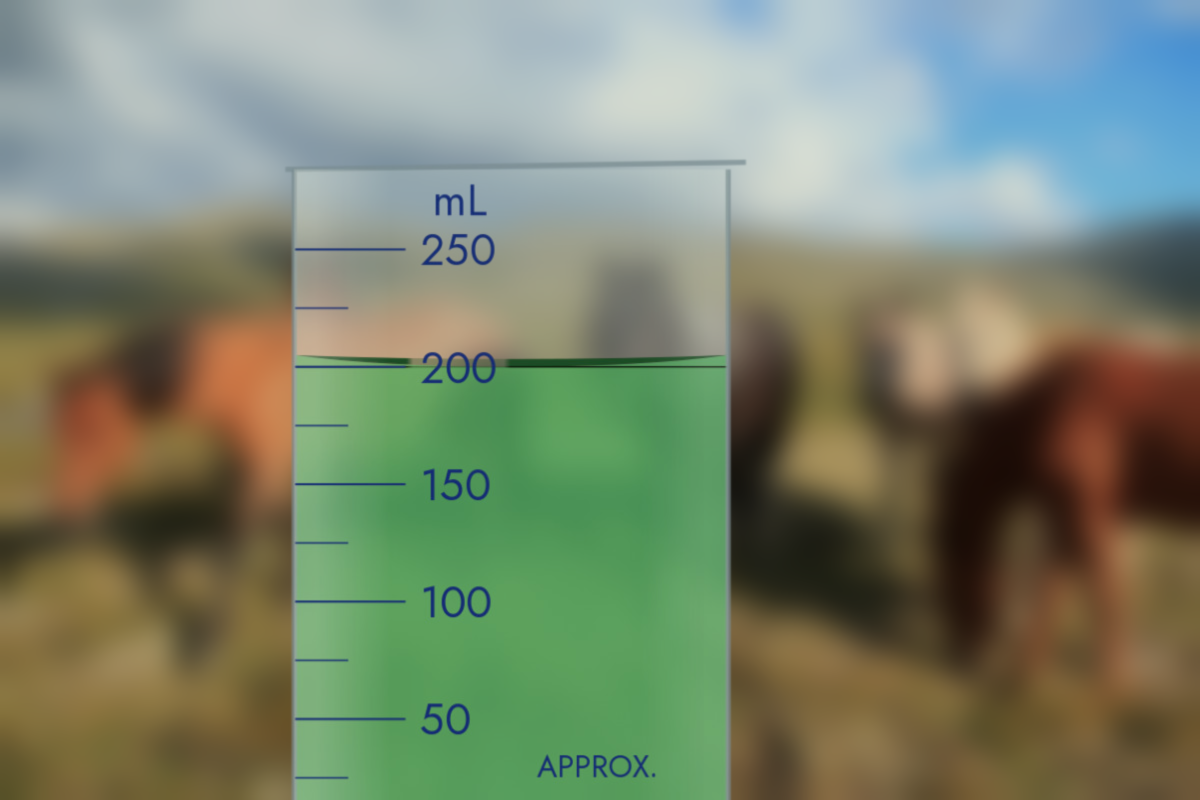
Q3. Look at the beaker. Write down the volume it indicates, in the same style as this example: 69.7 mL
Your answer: 200 mL
